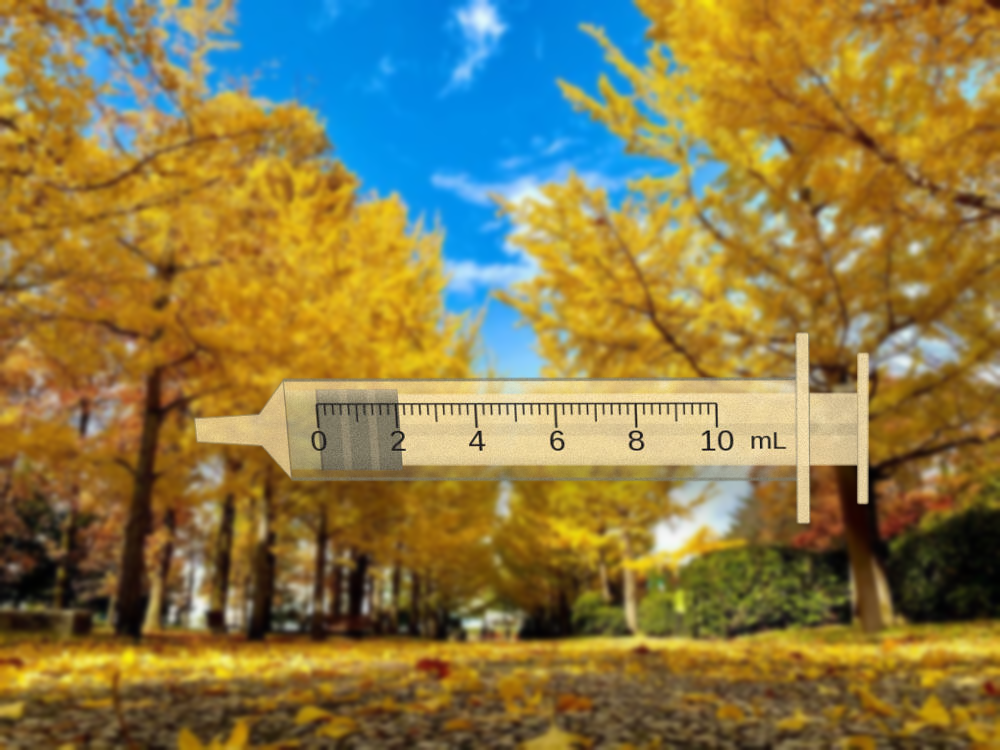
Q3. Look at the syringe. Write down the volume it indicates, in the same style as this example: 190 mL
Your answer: 0 mL
